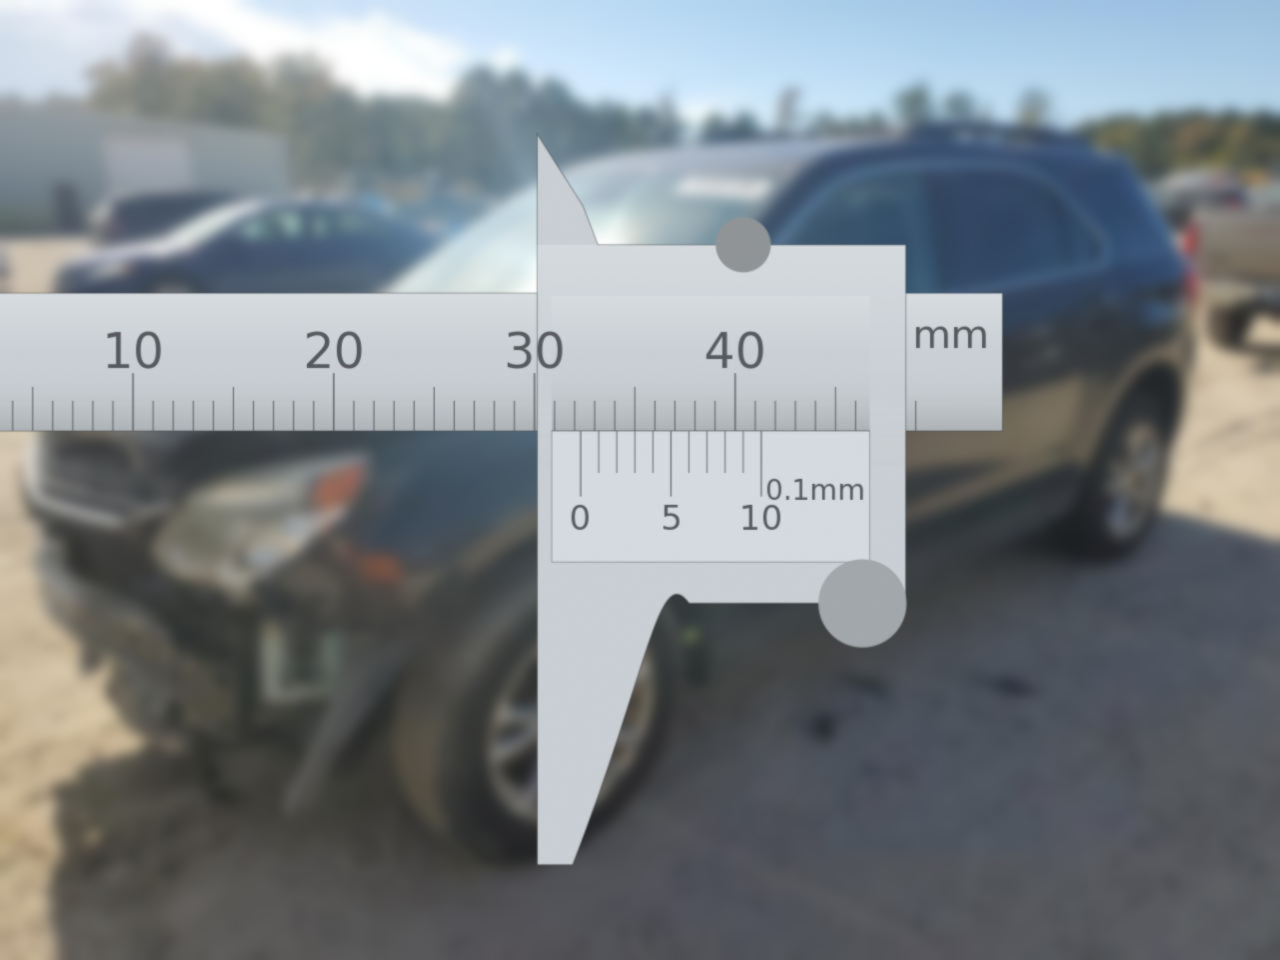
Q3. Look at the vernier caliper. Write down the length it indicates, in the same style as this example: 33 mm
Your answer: 32.3 mm
